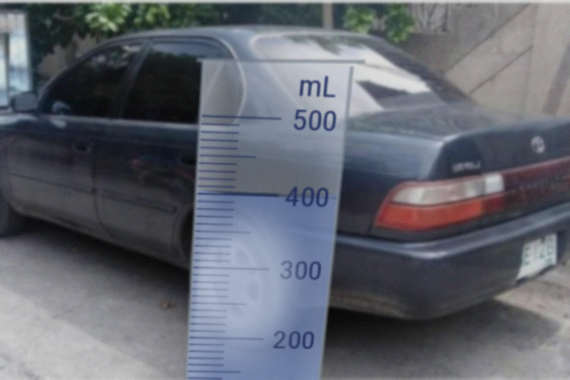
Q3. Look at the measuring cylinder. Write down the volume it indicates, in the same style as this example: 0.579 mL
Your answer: 400 mL
